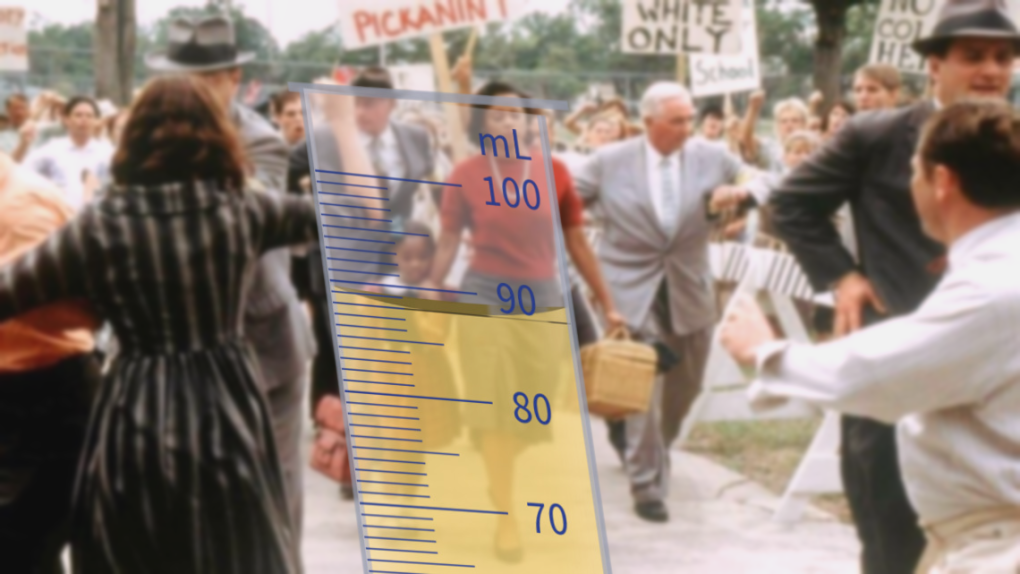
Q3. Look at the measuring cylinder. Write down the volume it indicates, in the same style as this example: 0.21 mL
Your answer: 88 mL
